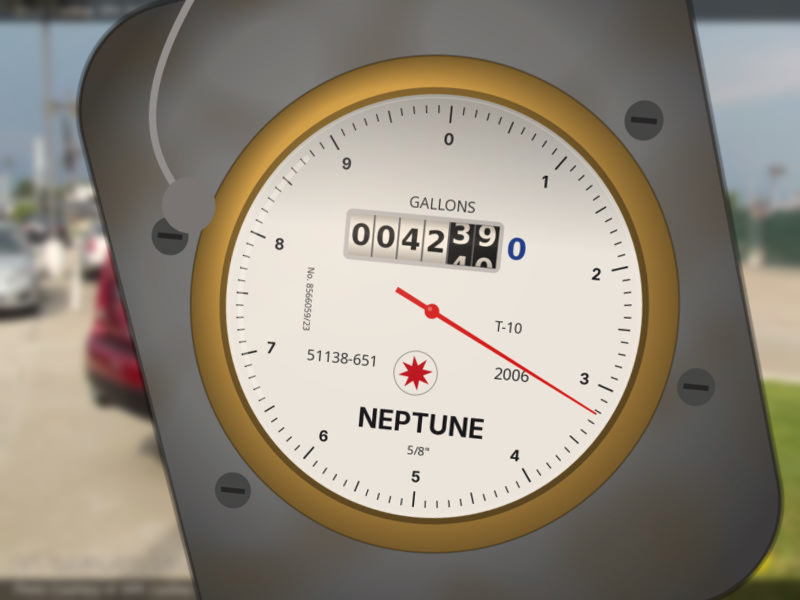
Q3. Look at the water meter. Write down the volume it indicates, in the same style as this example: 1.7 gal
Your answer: 42393.2 gal
